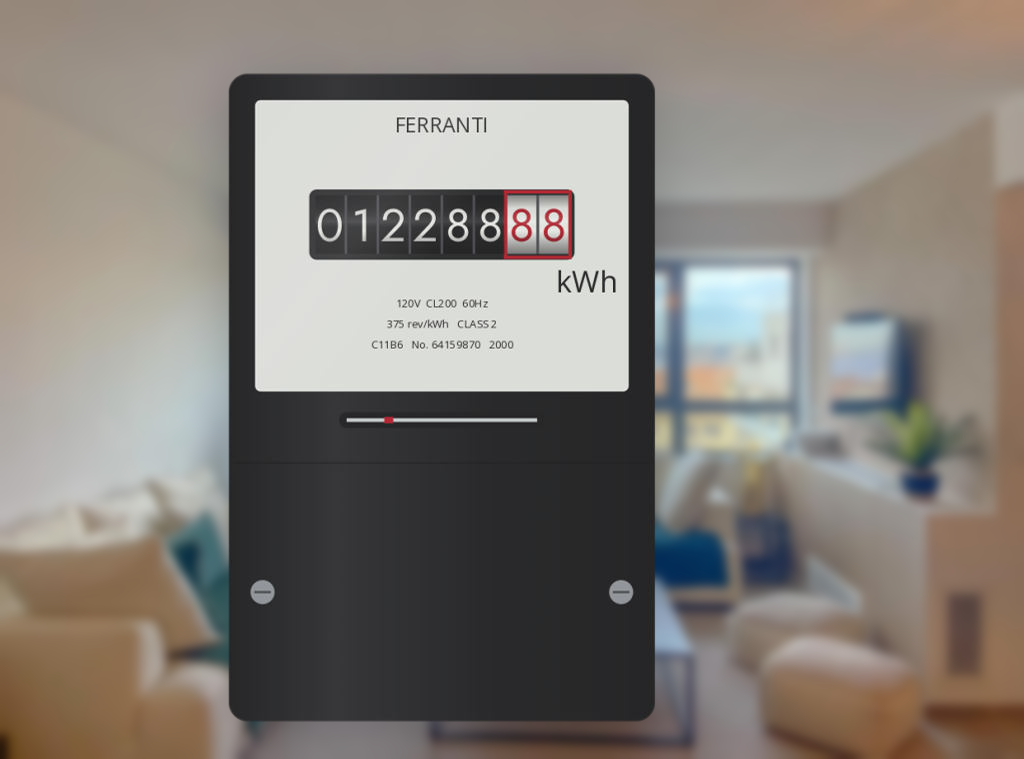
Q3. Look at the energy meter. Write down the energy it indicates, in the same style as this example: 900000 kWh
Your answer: 12288.88 kWh
